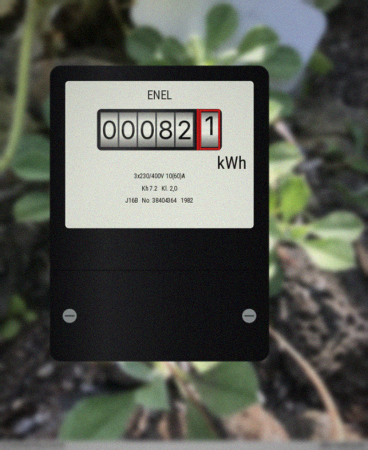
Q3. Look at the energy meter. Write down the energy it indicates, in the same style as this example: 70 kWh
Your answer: 82.1 kWh
